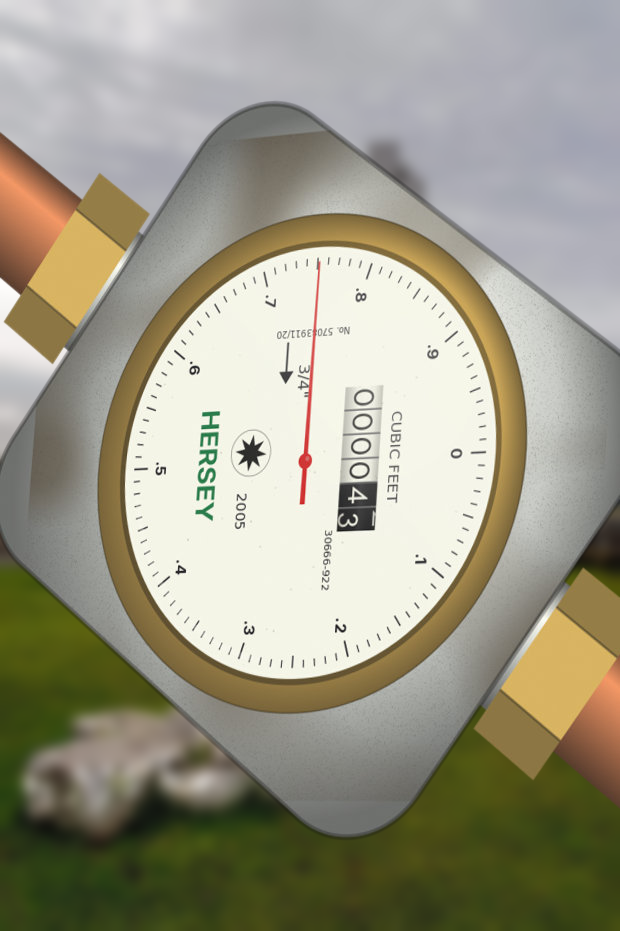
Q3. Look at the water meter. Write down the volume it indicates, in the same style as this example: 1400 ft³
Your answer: 42.75 ft³
